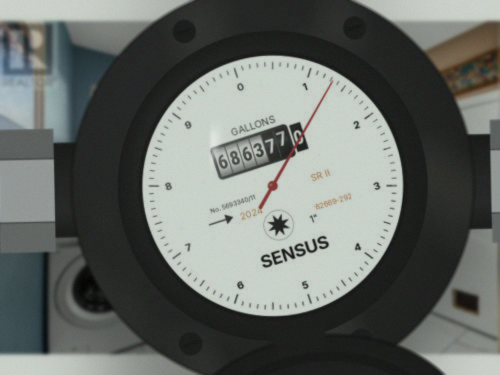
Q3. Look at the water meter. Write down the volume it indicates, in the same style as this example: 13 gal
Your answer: 6863771.3 gal
